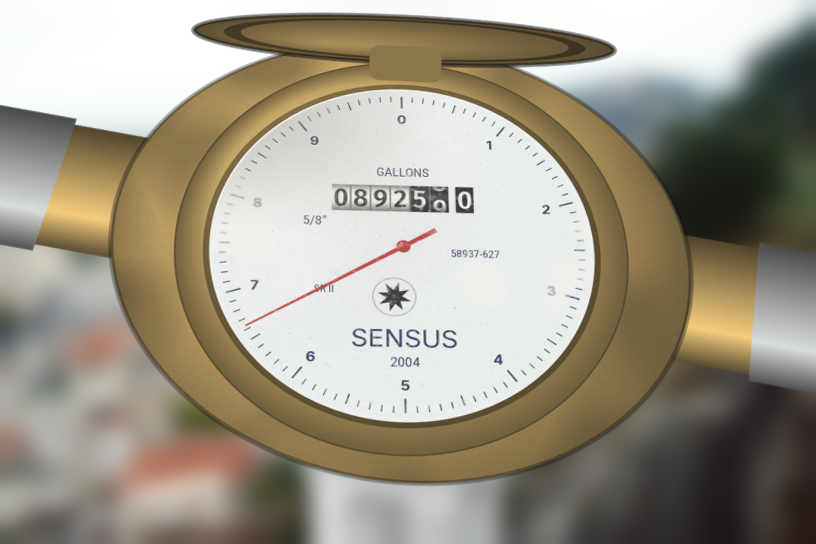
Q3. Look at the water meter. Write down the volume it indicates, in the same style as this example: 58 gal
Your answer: 892586.6 gal
